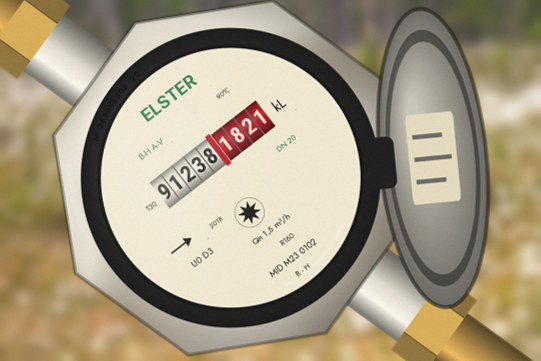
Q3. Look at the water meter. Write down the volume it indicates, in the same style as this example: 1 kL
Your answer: 91238.1821 kL
